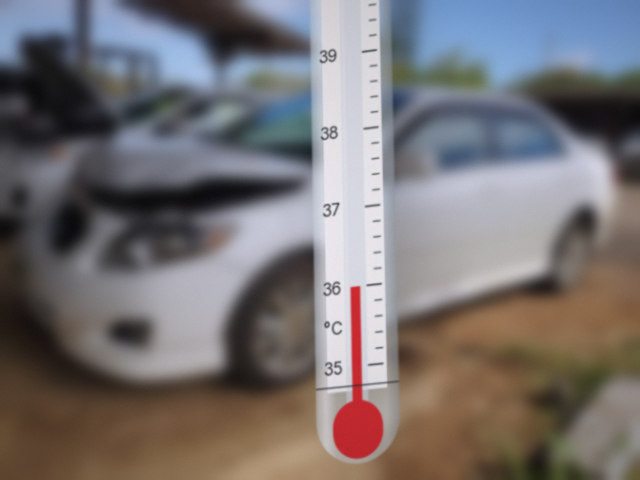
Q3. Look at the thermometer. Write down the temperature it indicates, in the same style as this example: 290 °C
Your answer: 36 °C
